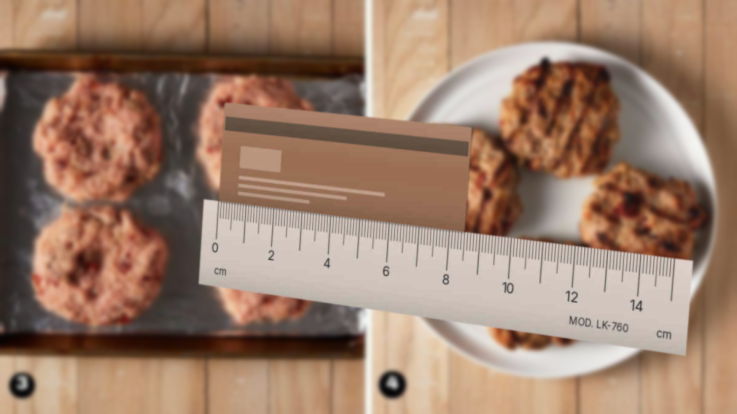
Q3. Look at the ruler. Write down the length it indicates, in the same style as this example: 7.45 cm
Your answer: 8.5 cm
